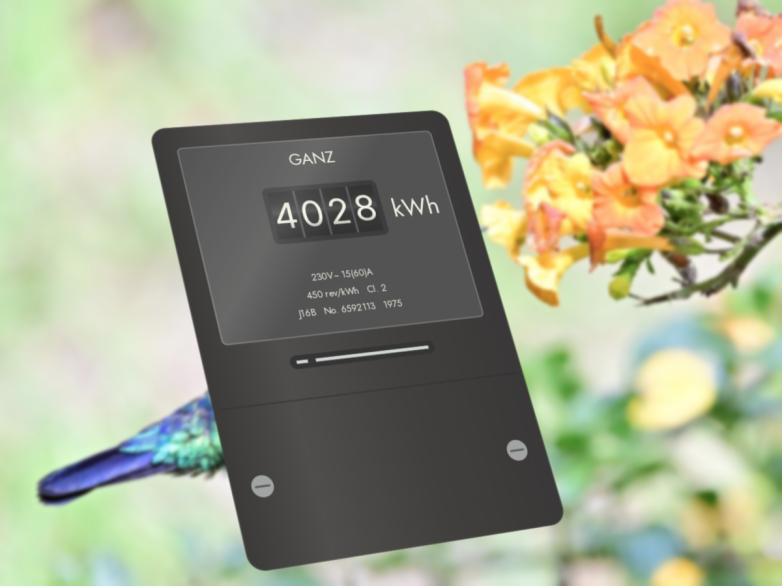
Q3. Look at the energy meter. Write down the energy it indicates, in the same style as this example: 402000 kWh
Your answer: 4028 kWh
